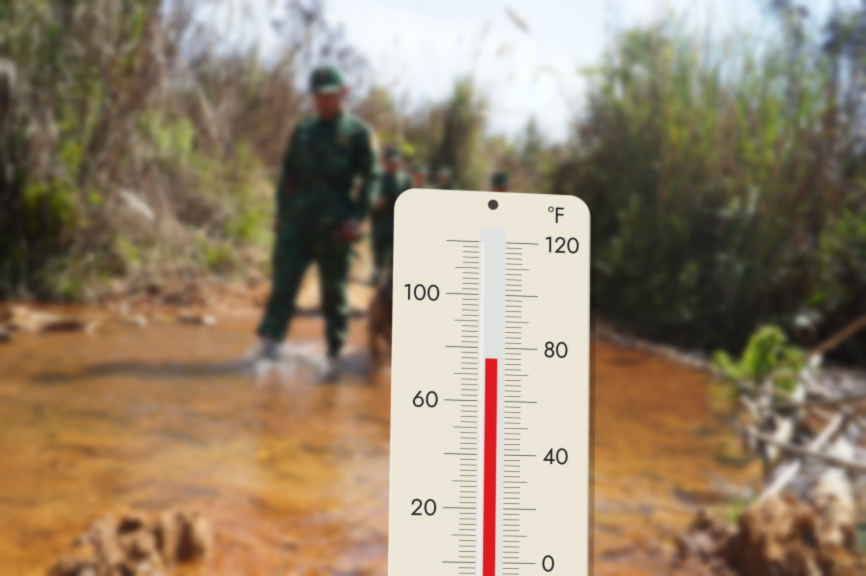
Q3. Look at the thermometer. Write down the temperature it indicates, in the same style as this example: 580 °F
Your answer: 76 °F
